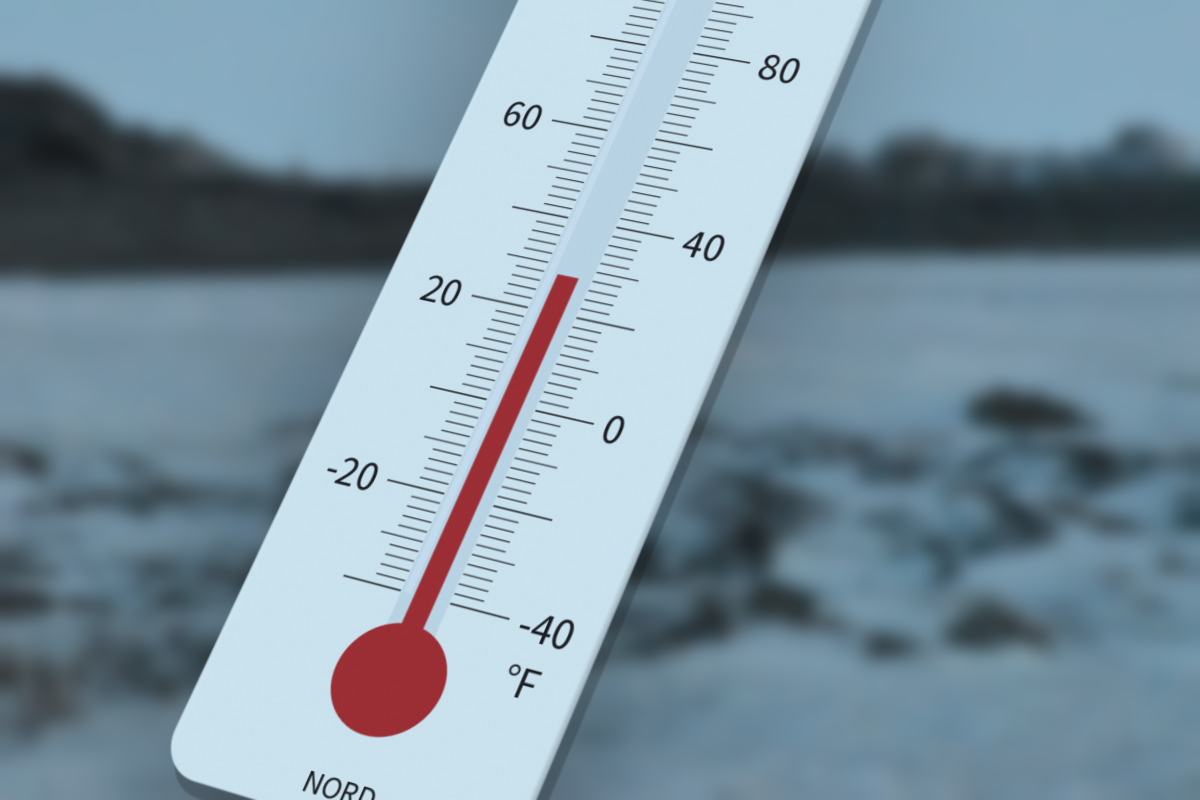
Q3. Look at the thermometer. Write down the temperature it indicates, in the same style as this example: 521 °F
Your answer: 28 °F
